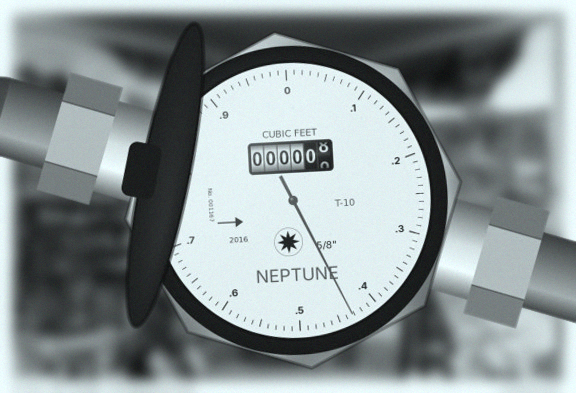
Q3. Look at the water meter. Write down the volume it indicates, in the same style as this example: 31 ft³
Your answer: 8.43 ft³
